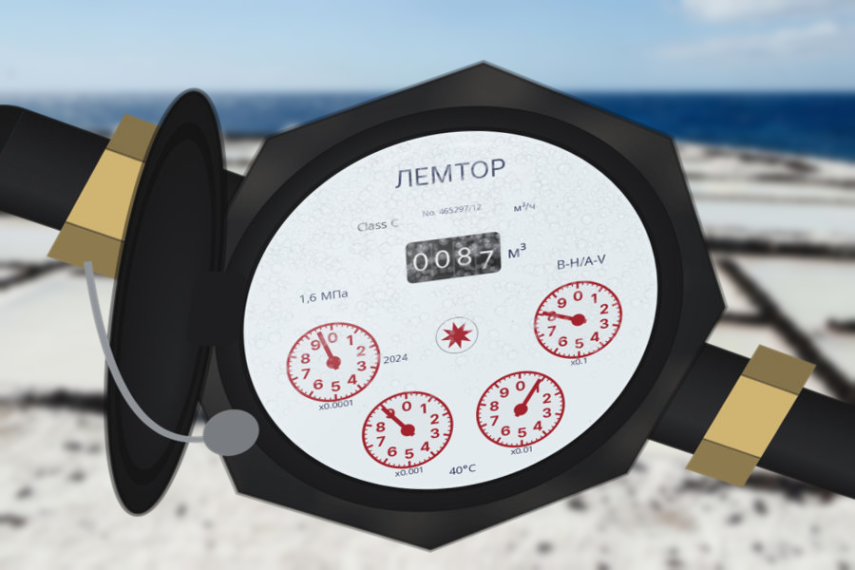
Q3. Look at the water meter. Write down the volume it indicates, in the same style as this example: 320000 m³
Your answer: 86.8089 m³
